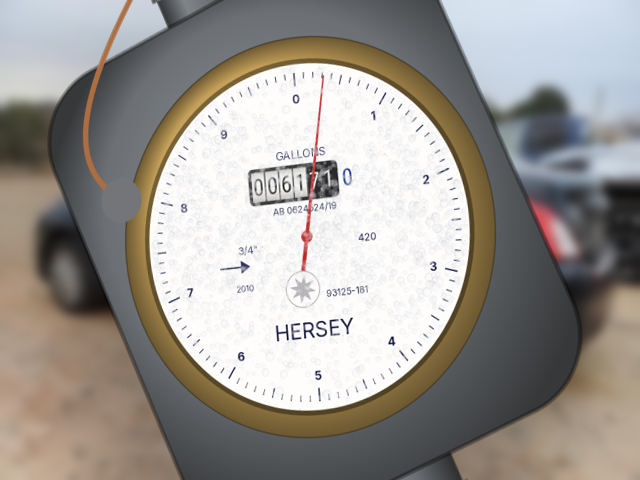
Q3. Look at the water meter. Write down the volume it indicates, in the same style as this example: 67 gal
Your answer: 61710.3 gal
